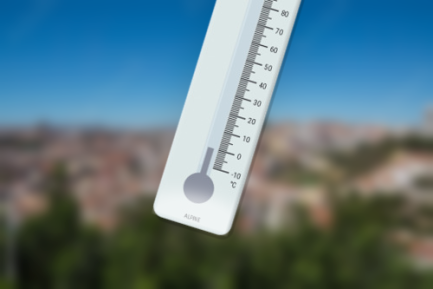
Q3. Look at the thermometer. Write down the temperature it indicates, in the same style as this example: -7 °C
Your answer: 0 °C
